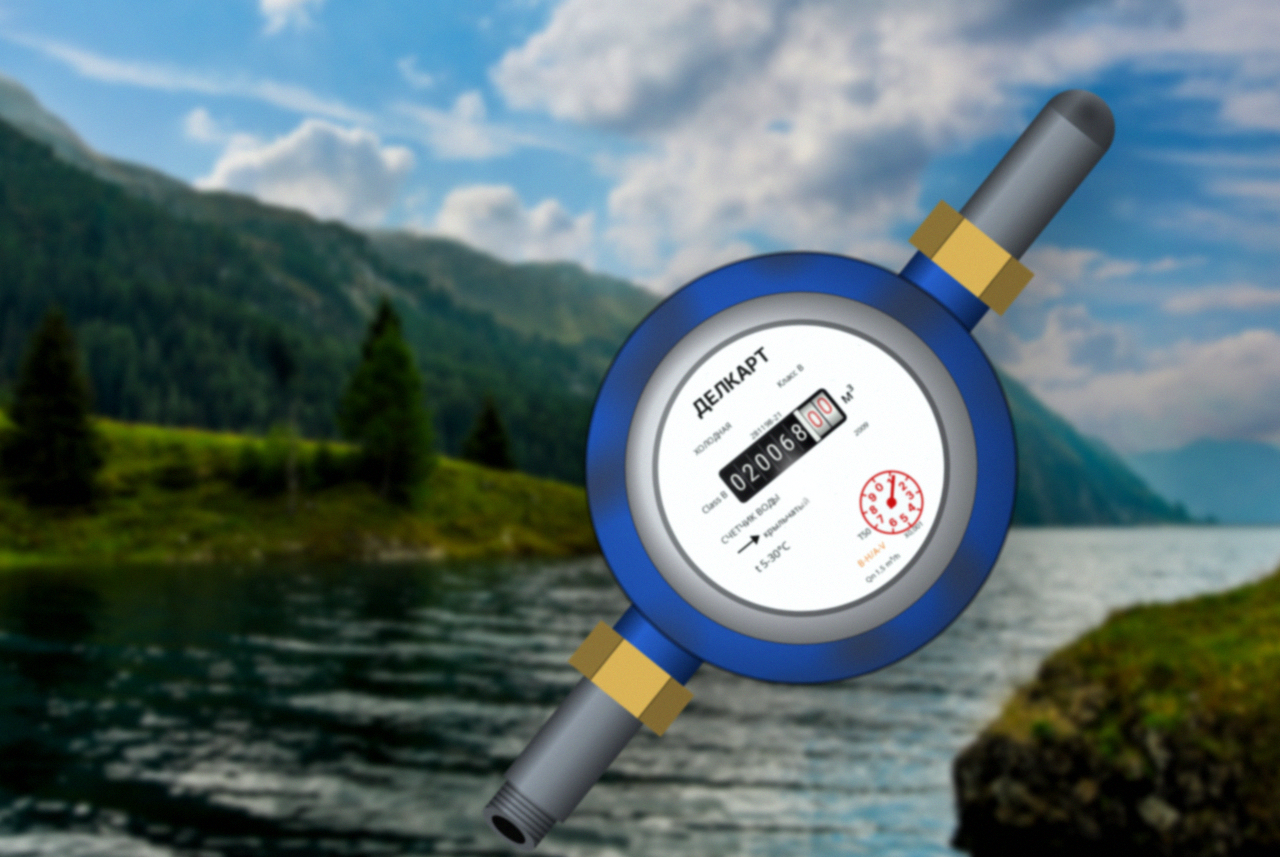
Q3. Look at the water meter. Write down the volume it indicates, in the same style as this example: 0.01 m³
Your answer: 20068.001 m³
